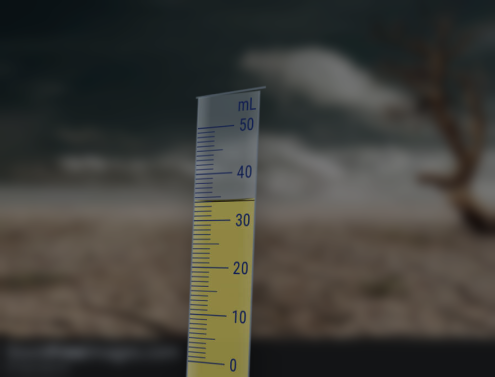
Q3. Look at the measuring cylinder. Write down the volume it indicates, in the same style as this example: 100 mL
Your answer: 34 mL
